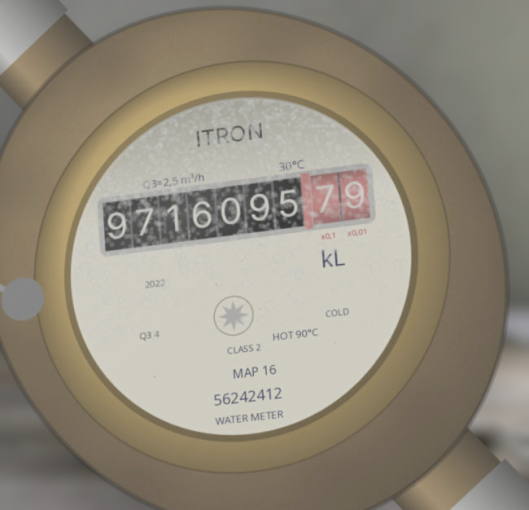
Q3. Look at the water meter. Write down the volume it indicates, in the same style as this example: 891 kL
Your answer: 9716095.79 kL
